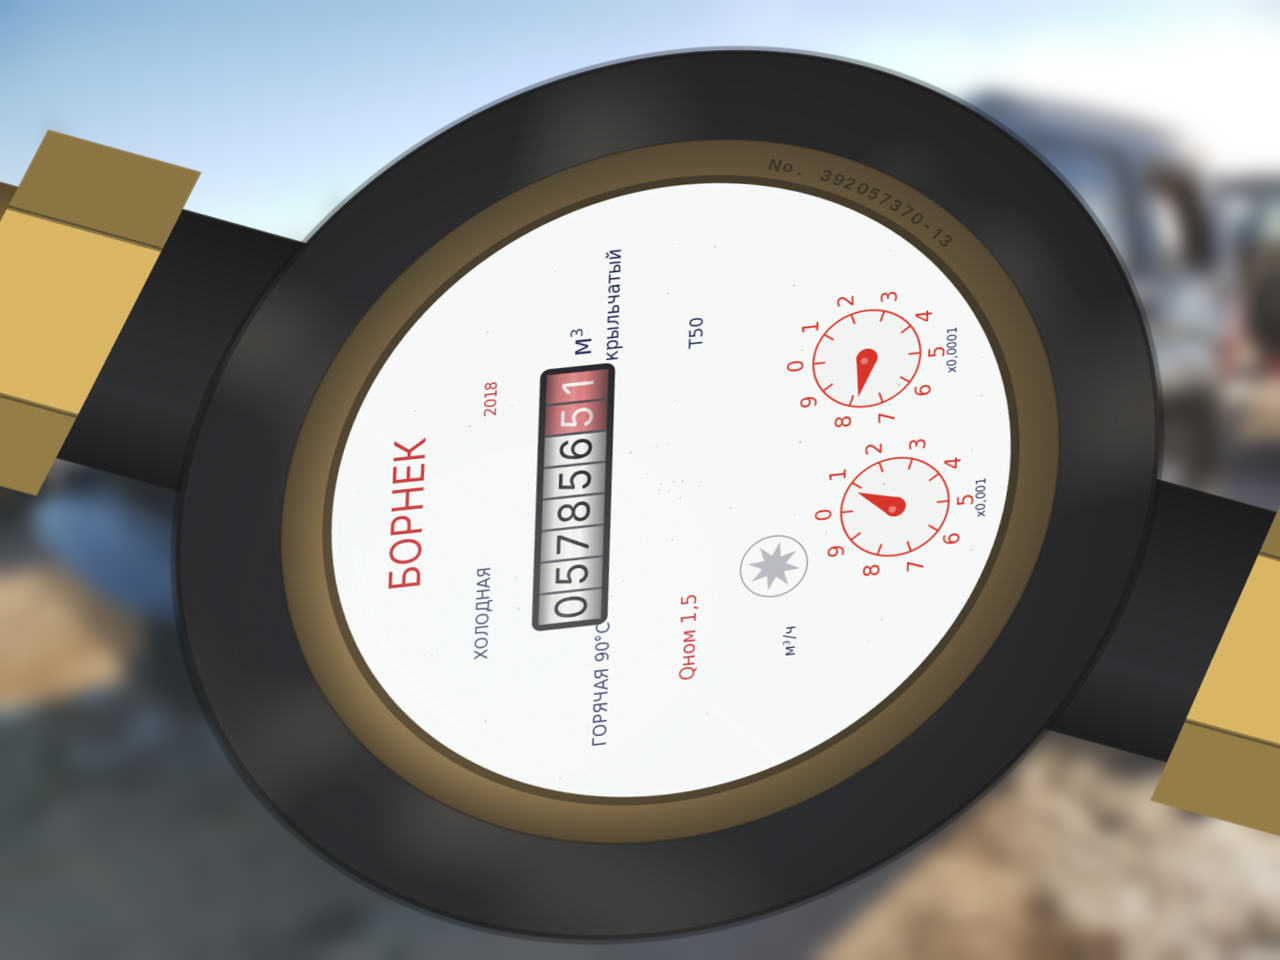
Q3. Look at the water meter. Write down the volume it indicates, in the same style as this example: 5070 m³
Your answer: 57856.5107 m³
